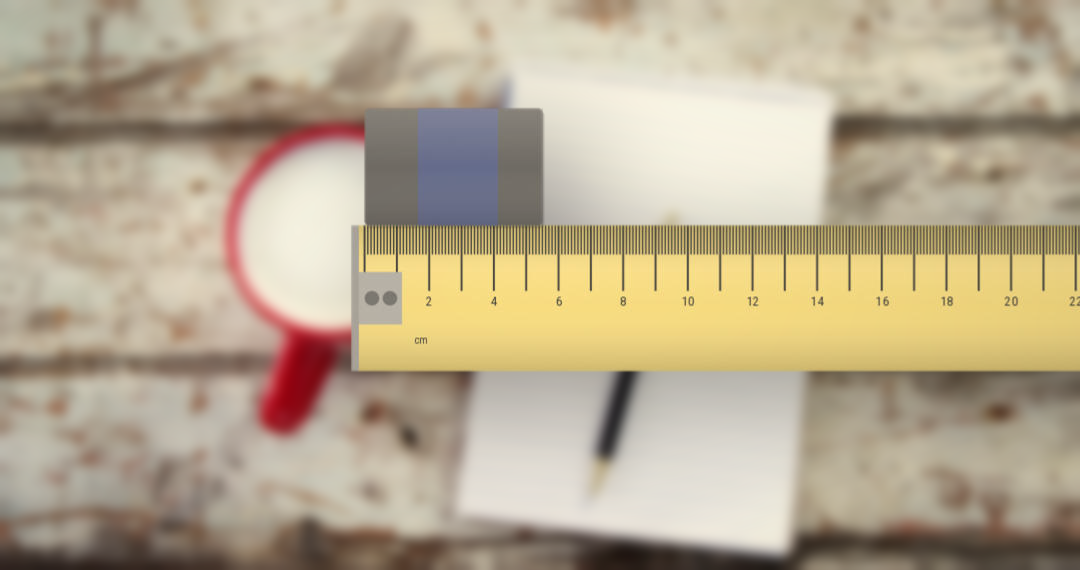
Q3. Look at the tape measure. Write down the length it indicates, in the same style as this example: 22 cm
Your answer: 5.5 cm
